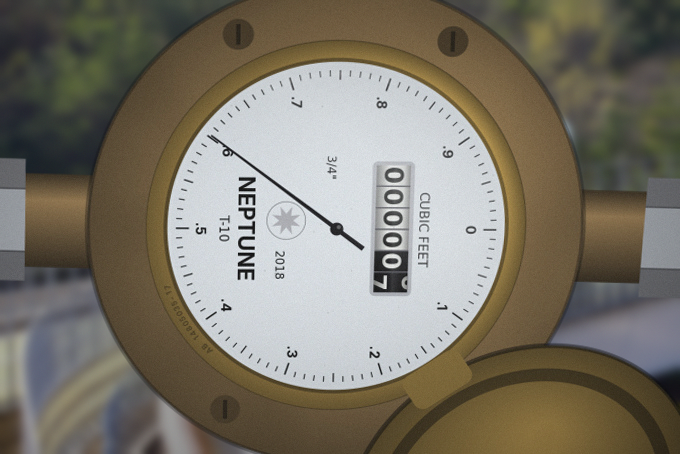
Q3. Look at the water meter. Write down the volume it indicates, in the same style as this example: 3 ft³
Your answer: 6.60 ft³
